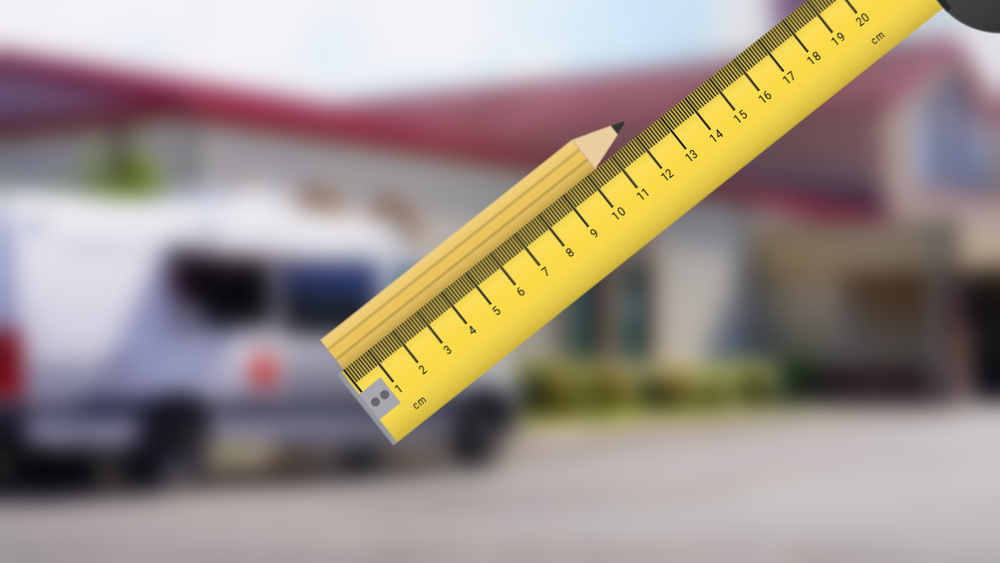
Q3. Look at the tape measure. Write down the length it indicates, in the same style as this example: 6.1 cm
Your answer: 12 cm
